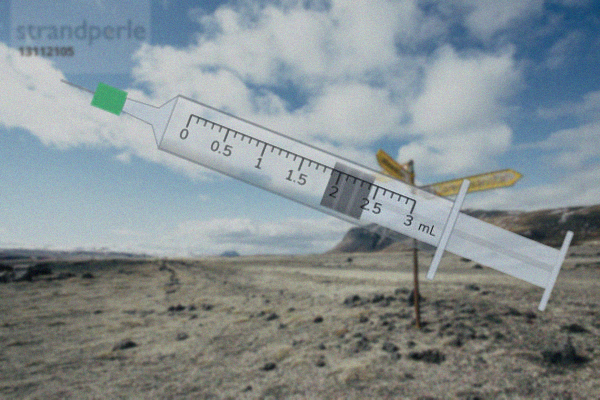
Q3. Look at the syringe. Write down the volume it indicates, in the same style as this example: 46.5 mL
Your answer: 1.9 mL
